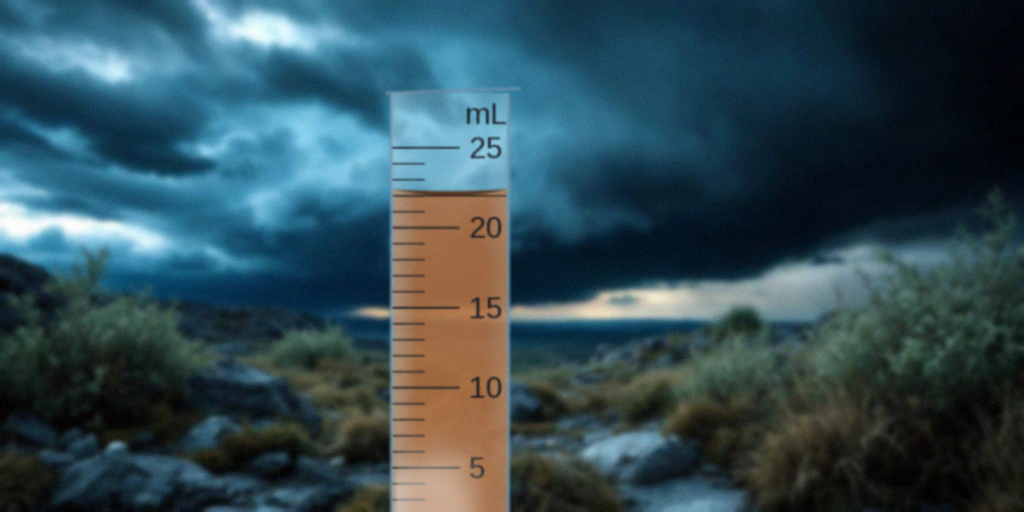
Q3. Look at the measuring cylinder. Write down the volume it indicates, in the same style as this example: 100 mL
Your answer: 22 mL
